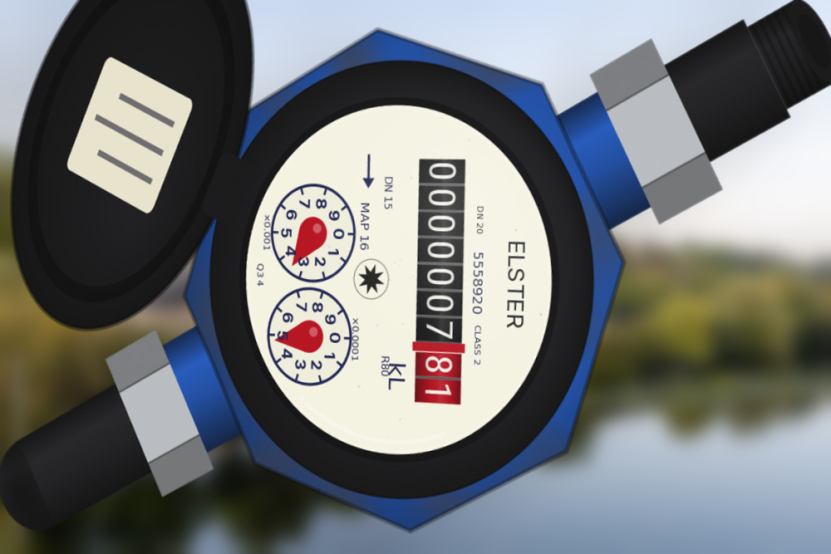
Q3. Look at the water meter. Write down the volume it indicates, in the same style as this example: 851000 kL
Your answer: 7.8134 kL
